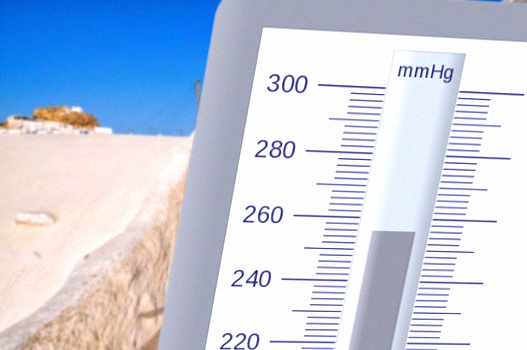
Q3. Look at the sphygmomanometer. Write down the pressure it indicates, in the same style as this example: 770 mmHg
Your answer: 256 mmHg
